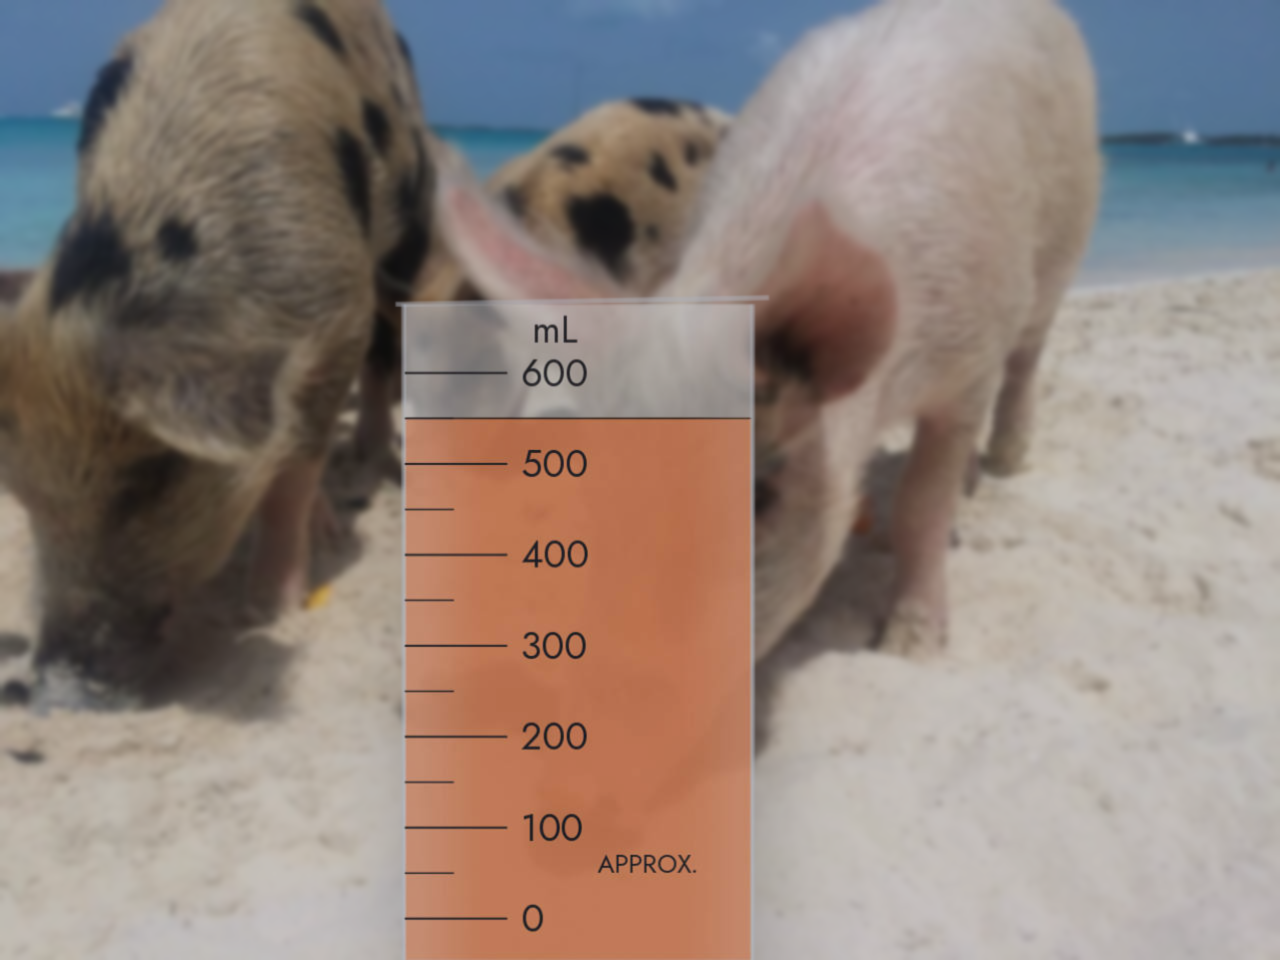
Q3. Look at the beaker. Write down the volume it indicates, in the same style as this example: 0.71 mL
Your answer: 550 mL
